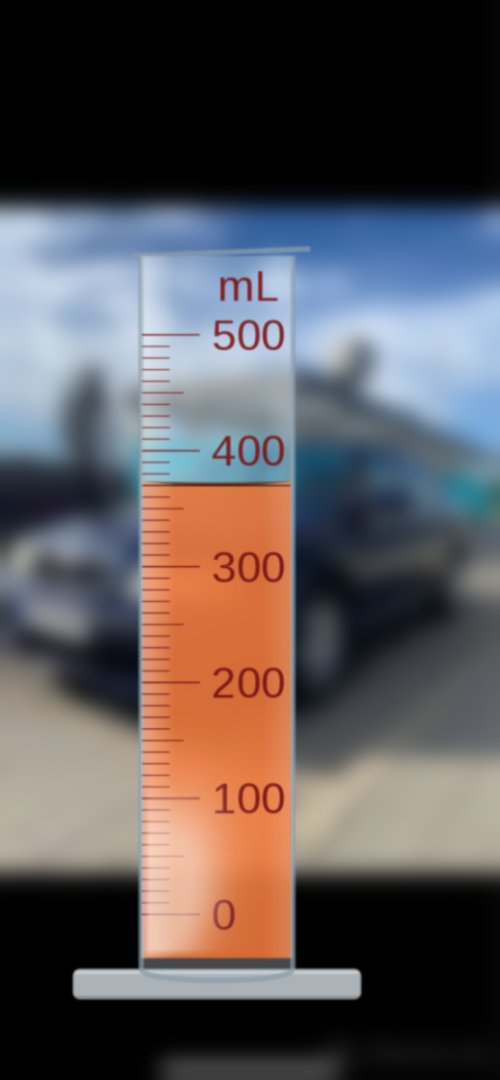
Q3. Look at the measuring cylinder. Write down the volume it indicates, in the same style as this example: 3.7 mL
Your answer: 370 mL
